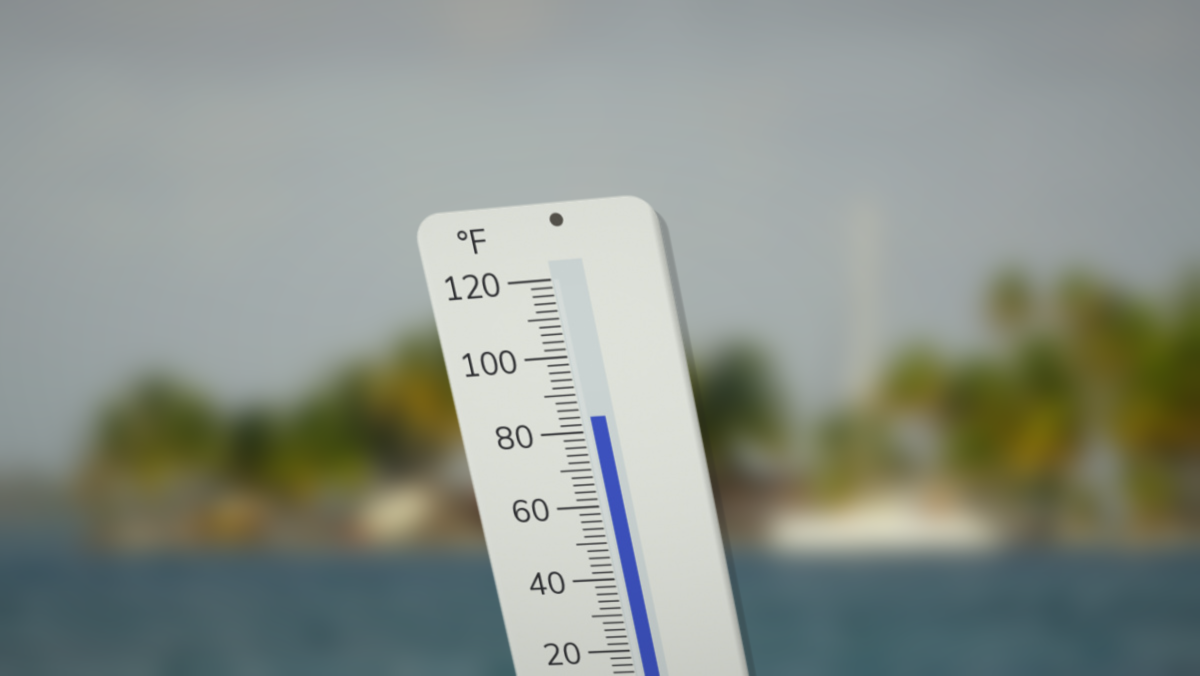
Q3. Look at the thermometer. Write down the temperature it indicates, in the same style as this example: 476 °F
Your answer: 84 °F
